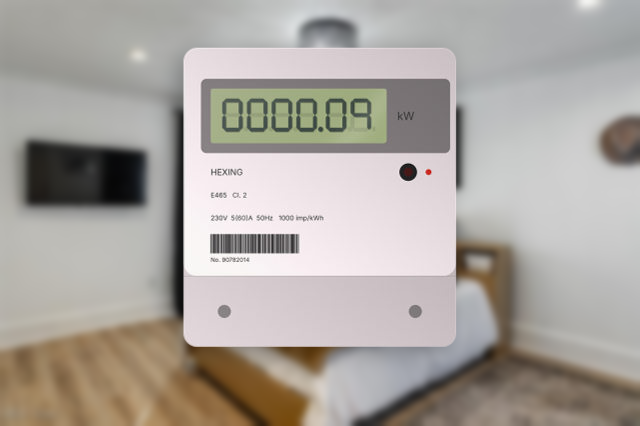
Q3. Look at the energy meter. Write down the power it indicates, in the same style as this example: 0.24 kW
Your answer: 0.09 kW
